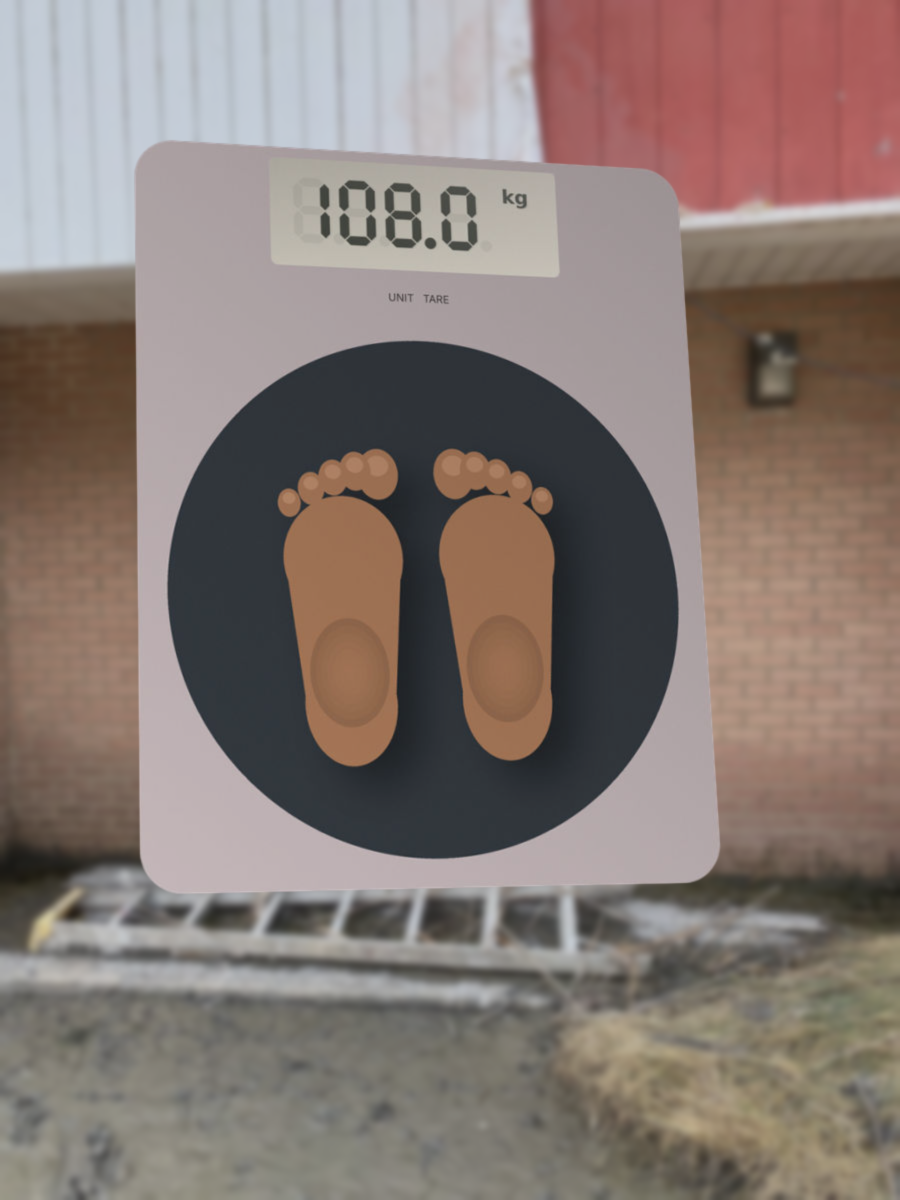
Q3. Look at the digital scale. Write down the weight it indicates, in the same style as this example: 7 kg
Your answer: 108.0 kg
